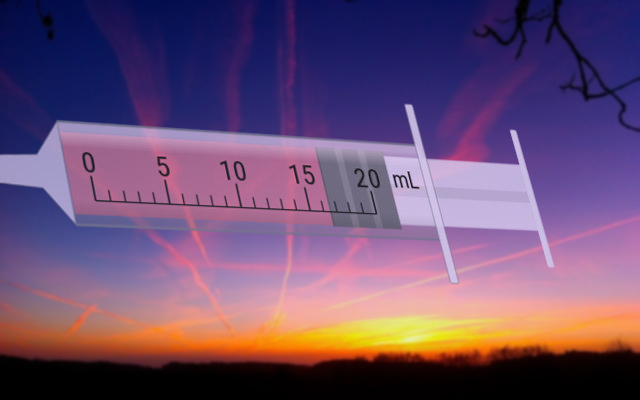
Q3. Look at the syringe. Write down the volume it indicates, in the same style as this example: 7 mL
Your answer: 16.5 mL
